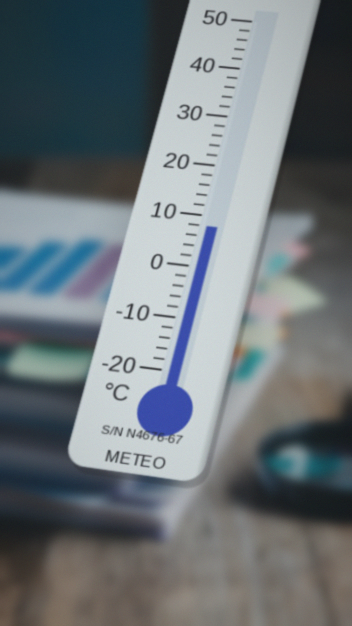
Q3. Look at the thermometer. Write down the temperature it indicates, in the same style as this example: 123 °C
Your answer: 8 °C
